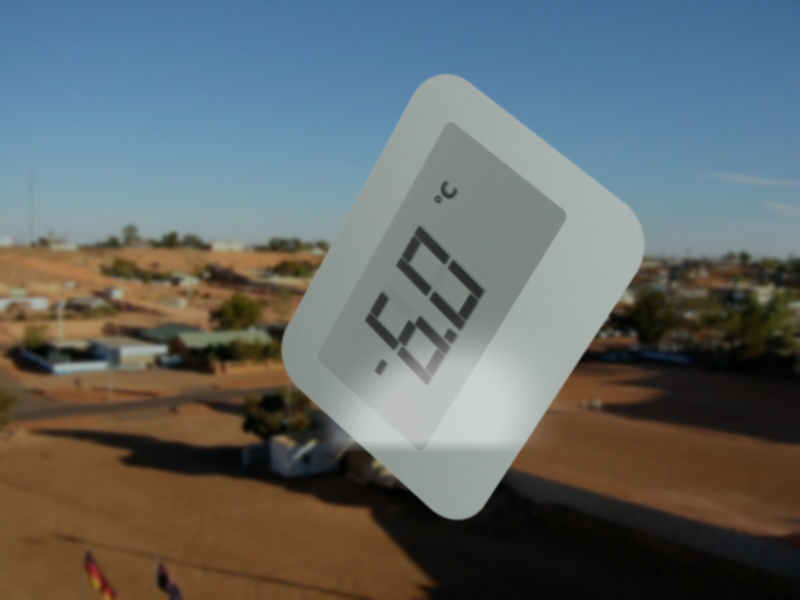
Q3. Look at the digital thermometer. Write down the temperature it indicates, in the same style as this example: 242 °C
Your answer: -6.0 °C
